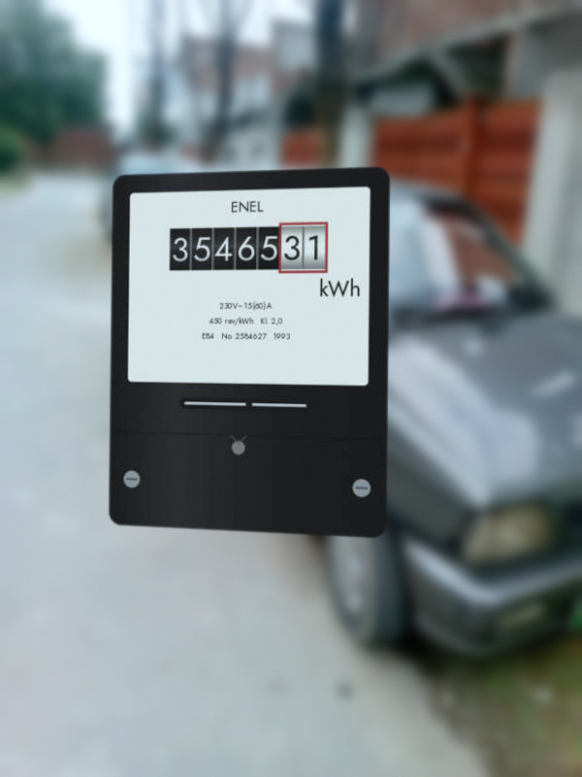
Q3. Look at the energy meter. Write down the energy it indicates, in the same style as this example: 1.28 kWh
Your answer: 35465.31 kWh
